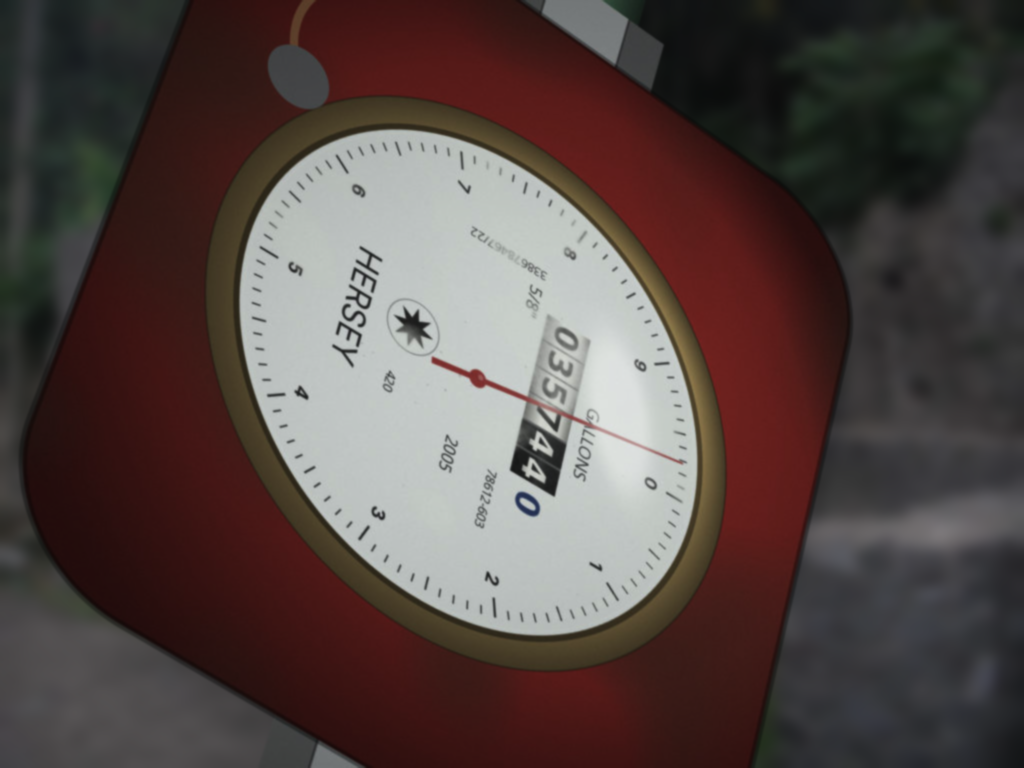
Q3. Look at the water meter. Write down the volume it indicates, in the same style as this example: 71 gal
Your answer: 357439.7 gal
